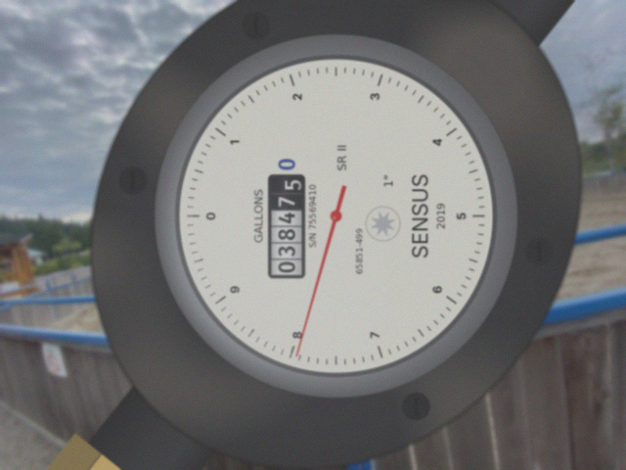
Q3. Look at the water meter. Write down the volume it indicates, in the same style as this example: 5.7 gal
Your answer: 384747.9 gal
